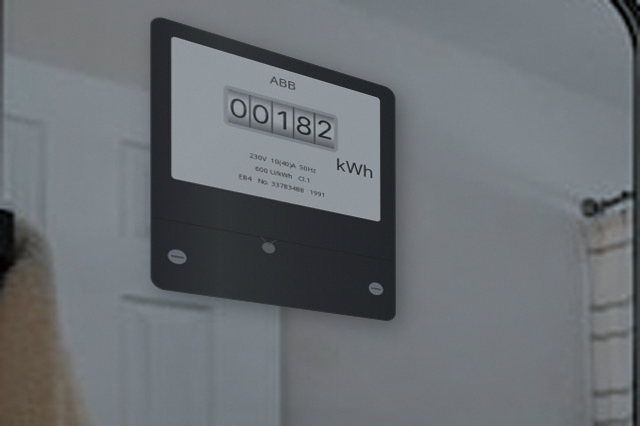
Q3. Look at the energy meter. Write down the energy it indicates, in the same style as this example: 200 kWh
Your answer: 182 kWh
